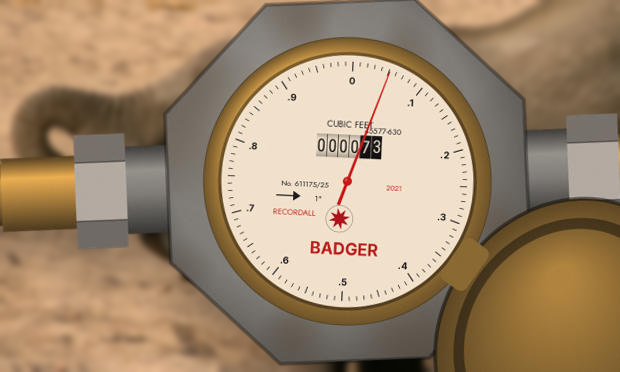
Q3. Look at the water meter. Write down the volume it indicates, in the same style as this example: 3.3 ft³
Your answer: 73.05 ft³
